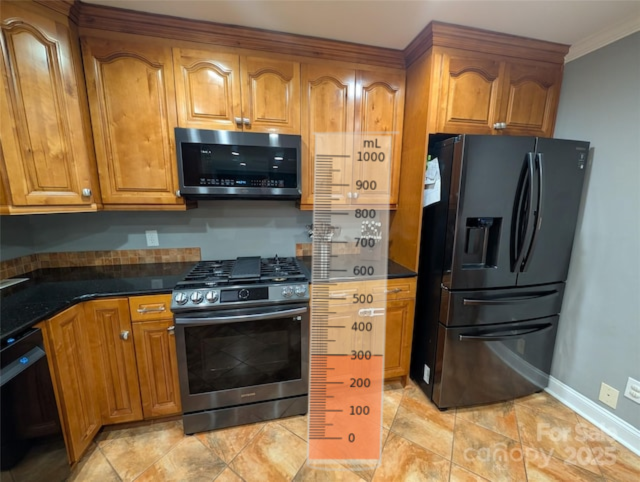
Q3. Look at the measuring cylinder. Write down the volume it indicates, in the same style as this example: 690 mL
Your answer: 300 mL
